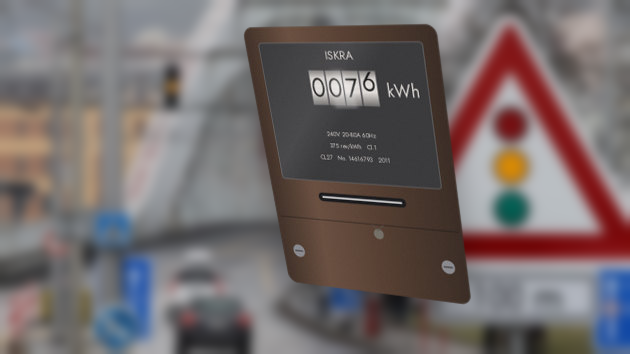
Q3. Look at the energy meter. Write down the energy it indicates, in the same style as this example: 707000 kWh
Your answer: 76 kWh
